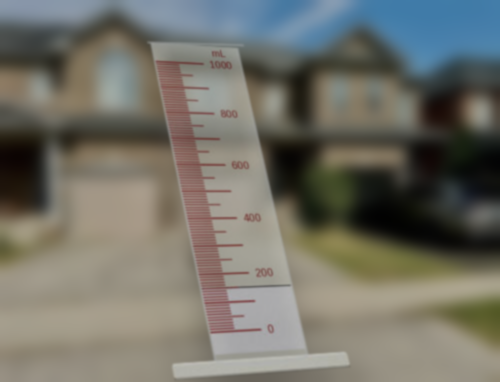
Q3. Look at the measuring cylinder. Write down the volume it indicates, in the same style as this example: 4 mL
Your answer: 150 mL
